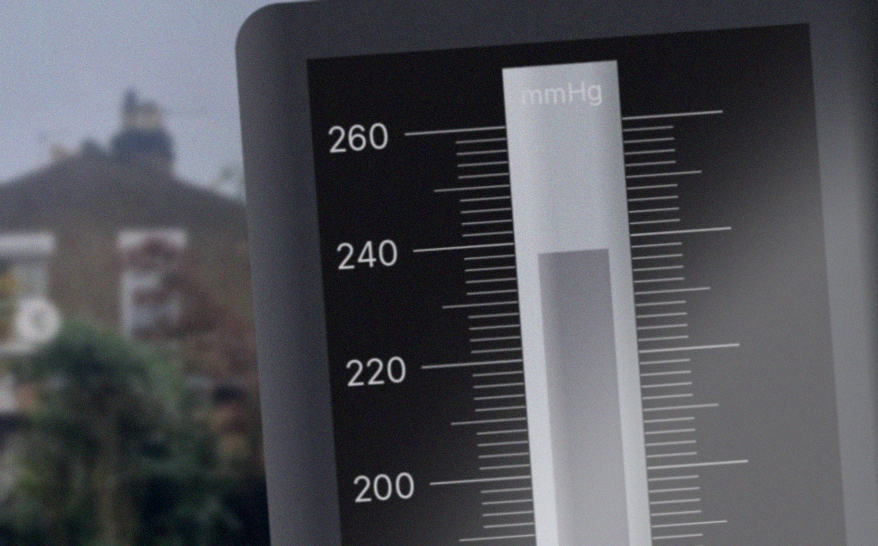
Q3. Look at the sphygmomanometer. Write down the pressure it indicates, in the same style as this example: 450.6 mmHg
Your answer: 238 mmHg
